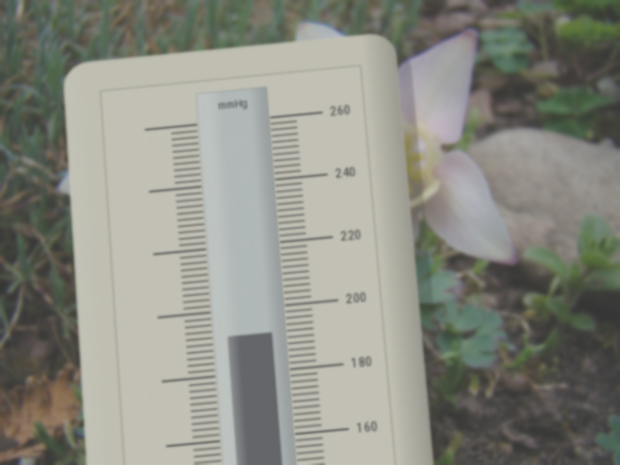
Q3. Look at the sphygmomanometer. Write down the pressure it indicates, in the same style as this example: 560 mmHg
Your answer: 192 mmHg
